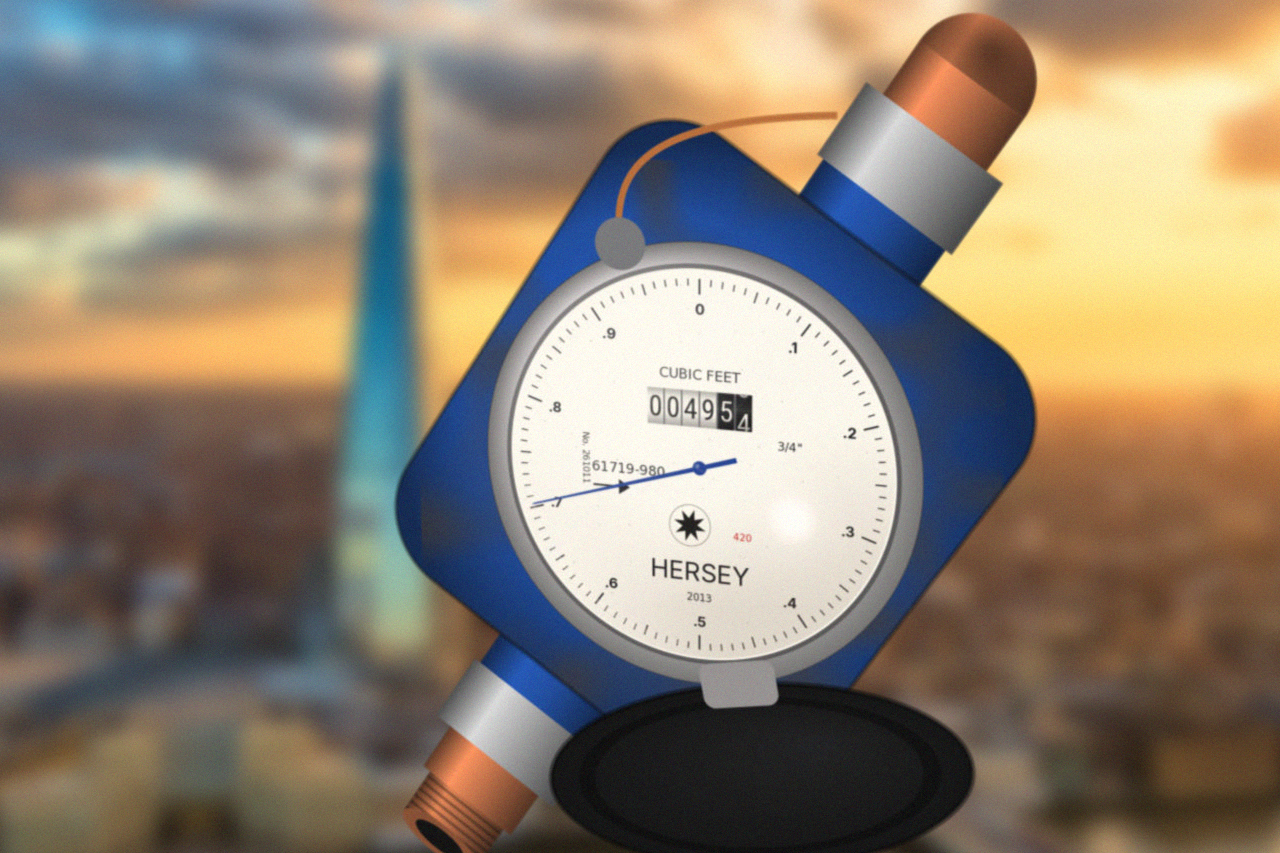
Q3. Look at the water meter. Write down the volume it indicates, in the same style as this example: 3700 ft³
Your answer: 4953.70 ft³
